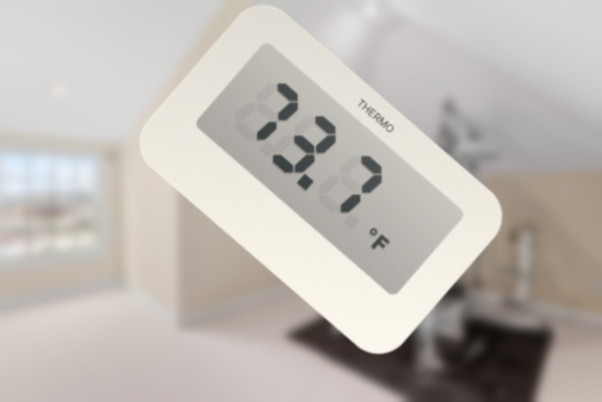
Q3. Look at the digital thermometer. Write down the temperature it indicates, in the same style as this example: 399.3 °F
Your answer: 73.7 °F
